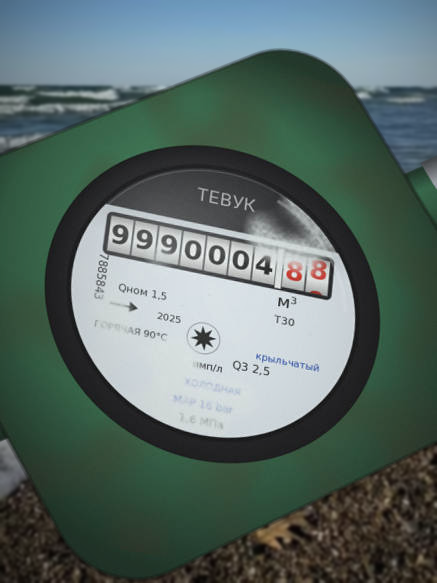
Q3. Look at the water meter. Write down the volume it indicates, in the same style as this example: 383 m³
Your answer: 9990004.88 m³
